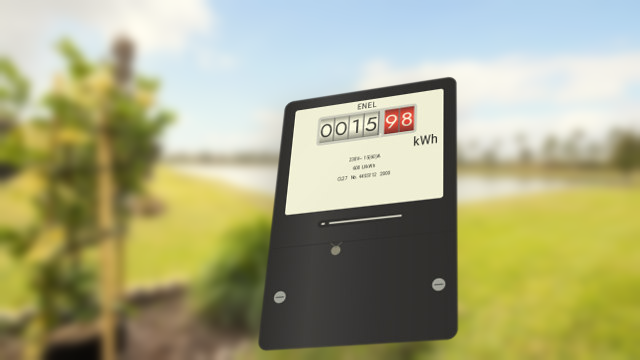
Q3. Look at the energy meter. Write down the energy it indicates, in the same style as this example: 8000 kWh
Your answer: 15.98 kWh
